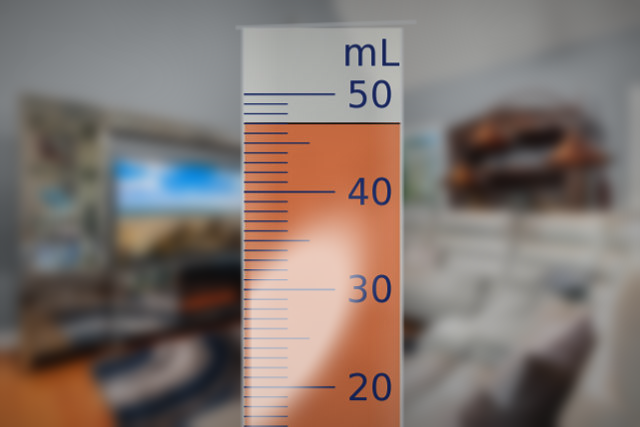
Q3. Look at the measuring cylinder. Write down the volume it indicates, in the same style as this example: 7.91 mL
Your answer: 47 mL
